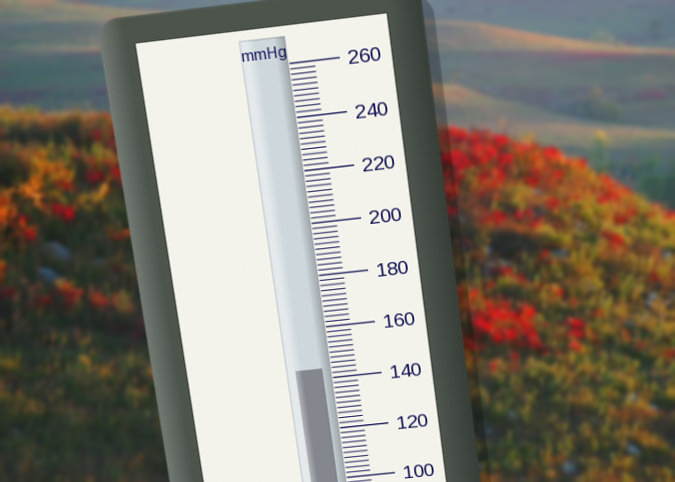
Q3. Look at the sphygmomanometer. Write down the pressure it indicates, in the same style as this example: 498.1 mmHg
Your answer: 144 mmHg
